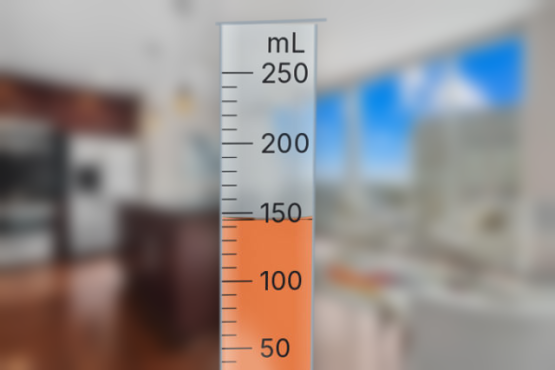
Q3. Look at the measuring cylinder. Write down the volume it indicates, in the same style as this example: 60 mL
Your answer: 145 mL
